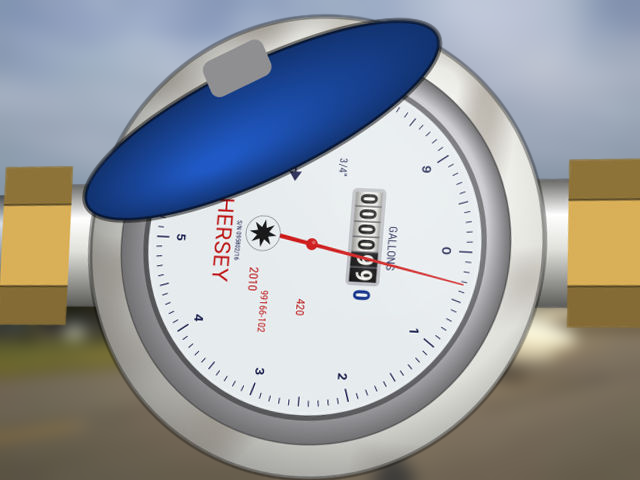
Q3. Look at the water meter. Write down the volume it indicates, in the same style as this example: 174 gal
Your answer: 990.3 gal
